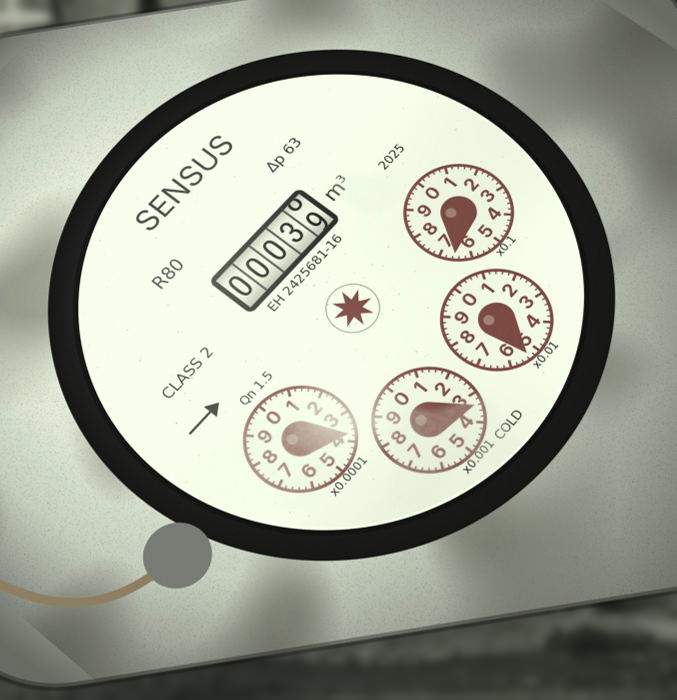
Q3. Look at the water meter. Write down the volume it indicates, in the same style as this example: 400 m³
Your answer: 38.6533 m³
